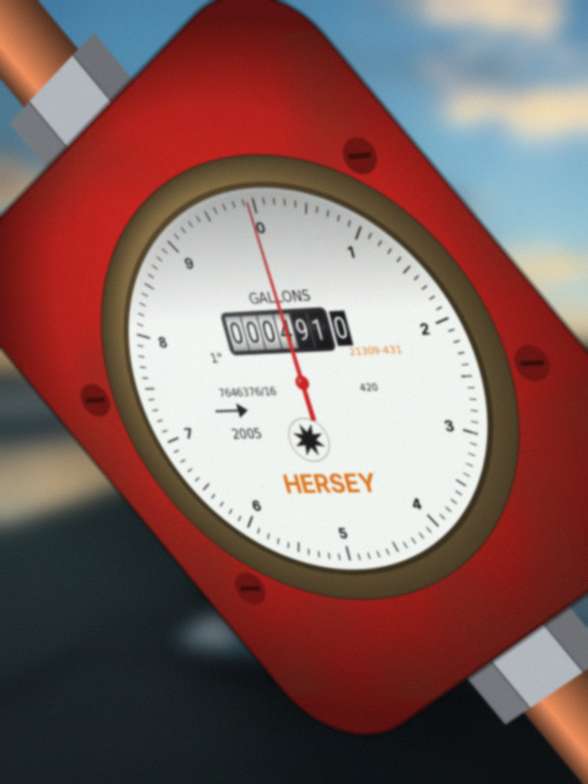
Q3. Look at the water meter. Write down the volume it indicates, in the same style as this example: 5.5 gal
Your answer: 4909.9 gal
